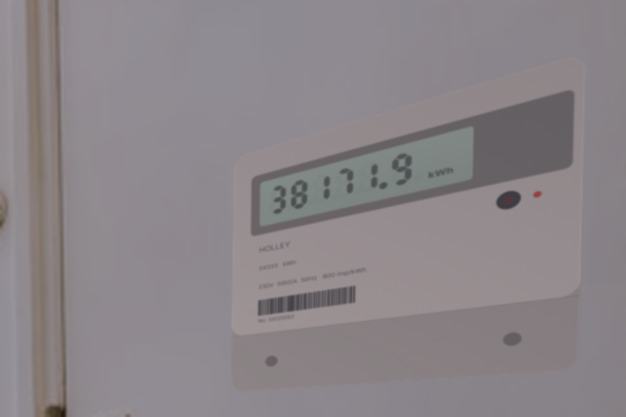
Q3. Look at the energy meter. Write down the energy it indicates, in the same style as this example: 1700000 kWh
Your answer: 38171.9 kWh
